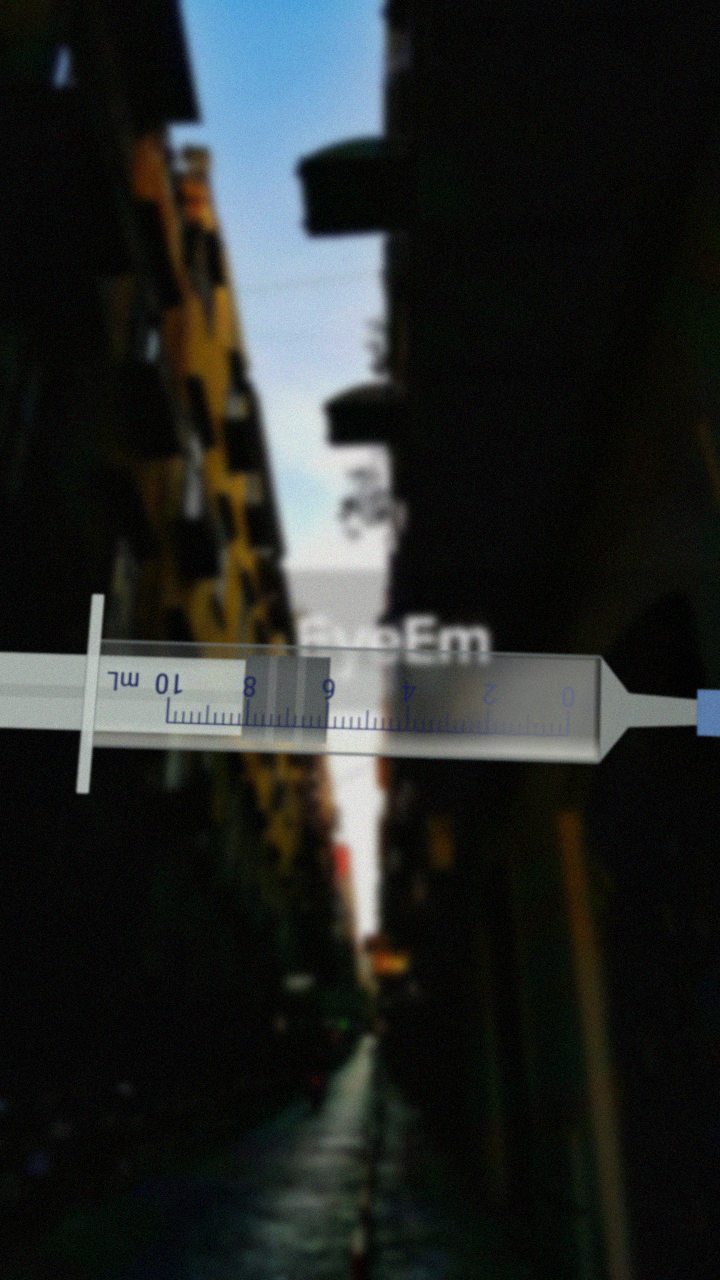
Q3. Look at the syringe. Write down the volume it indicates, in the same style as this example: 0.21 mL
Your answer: 6 mL
